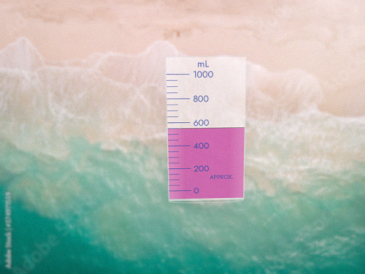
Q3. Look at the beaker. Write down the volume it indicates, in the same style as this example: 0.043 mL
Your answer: 550 mL
